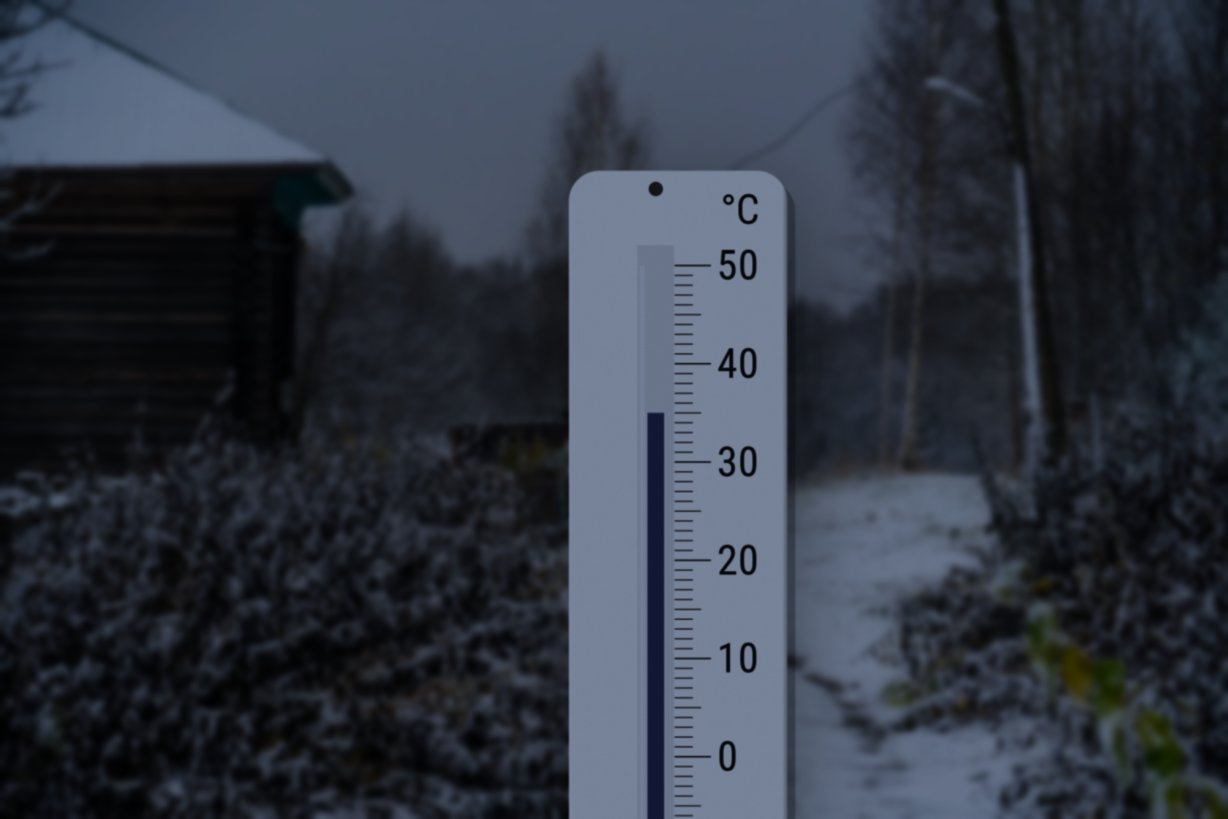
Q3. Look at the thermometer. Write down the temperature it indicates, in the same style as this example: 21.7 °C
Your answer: 35 °C
